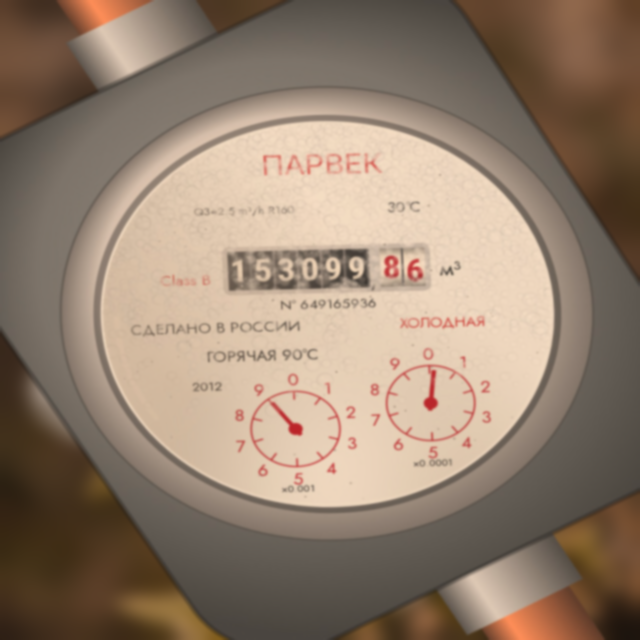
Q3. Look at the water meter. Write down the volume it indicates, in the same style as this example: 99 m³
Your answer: 153099.8590 m³
